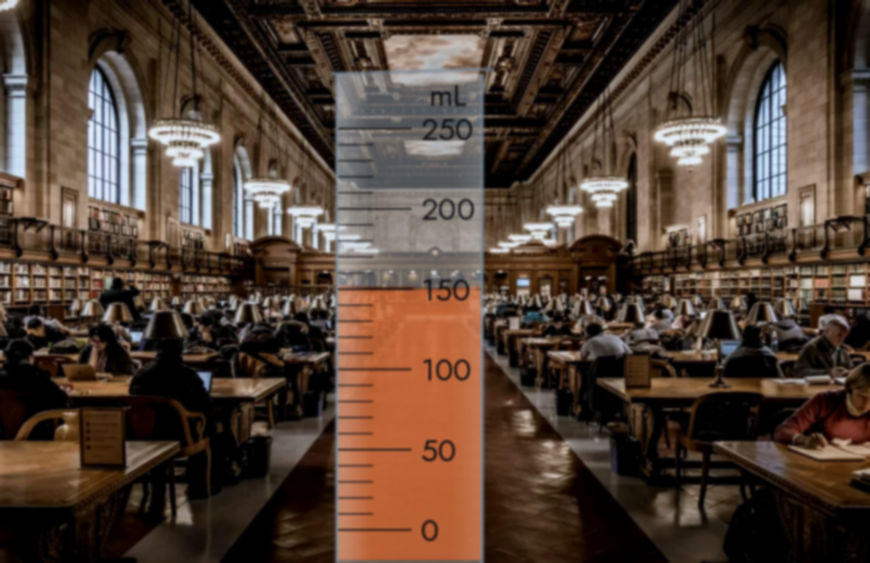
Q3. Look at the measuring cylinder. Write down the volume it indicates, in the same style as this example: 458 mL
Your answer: 150 mL
